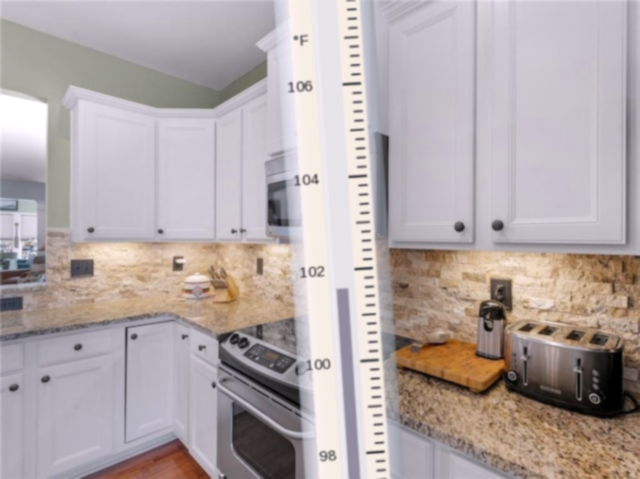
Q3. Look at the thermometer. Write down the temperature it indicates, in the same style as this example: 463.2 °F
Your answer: 101.6 °F
